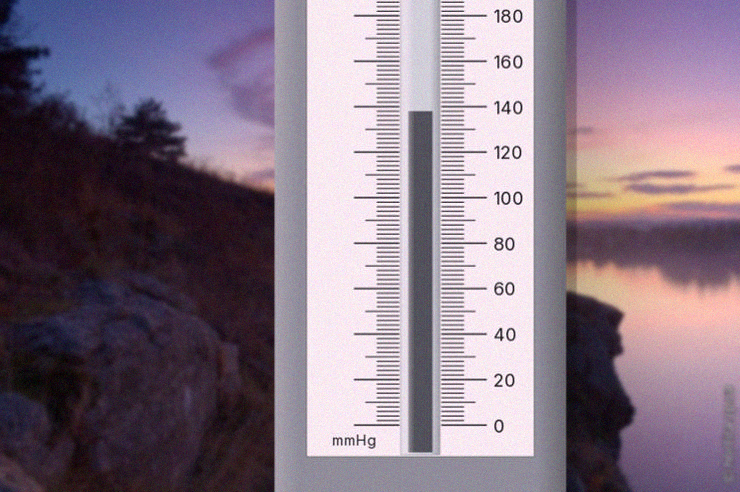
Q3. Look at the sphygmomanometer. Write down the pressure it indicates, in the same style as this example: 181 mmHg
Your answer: 138 mmHg
